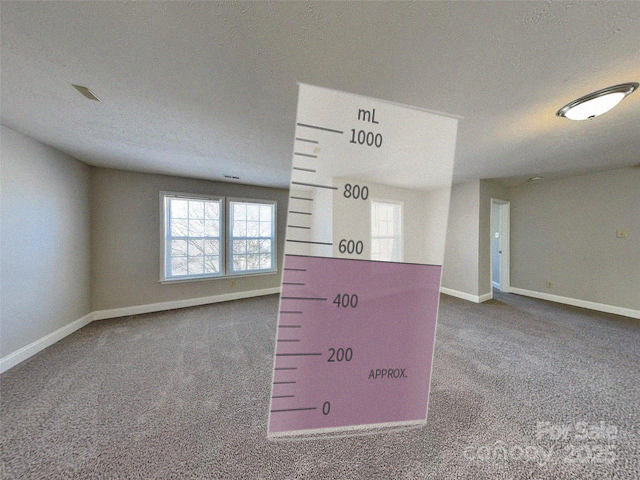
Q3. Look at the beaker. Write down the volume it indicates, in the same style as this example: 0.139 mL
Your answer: 550 mL
